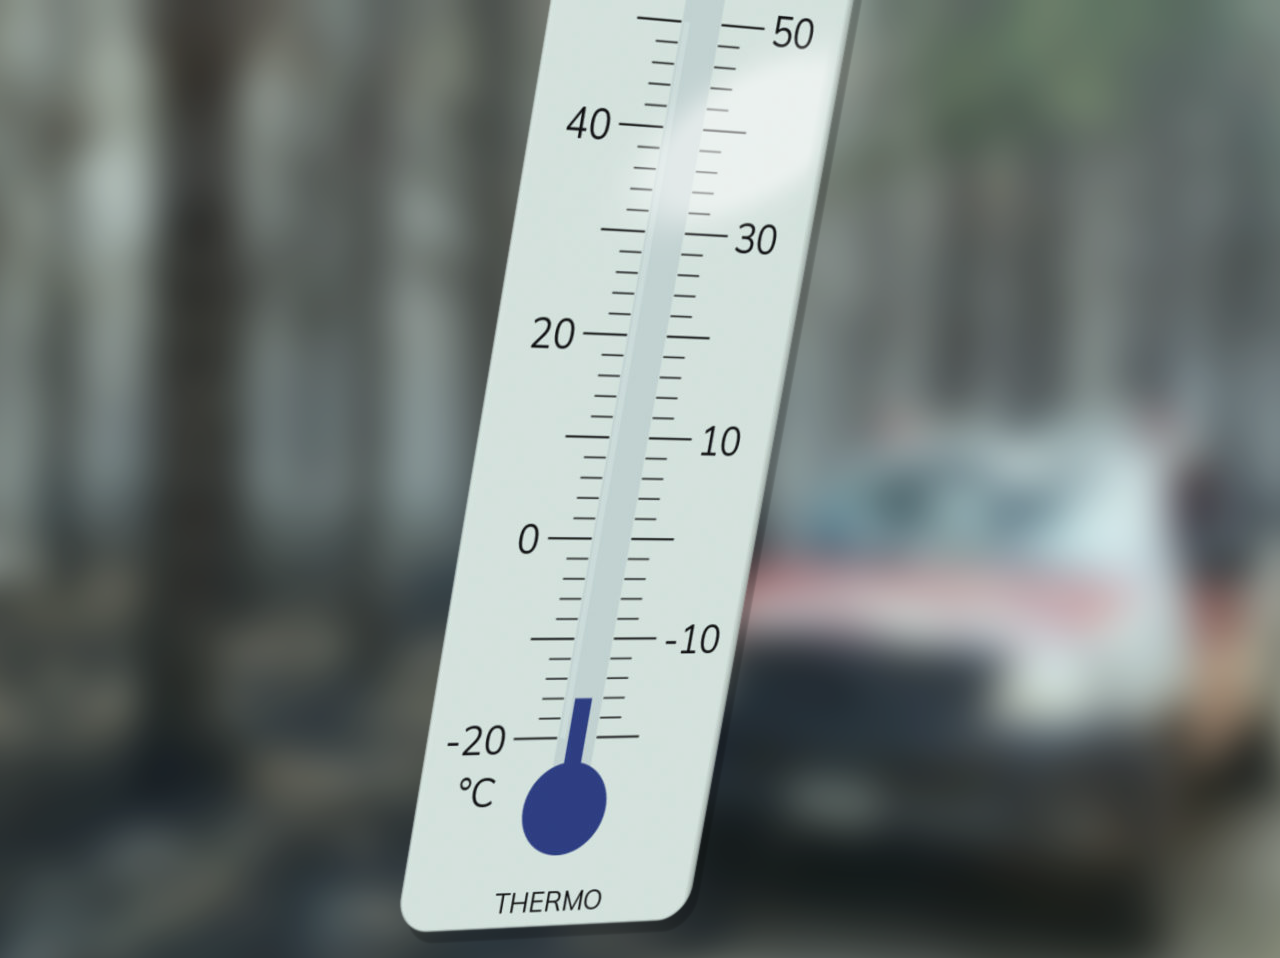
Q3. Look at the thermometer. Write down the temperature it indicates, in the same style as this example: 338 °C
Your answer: -16 °C
